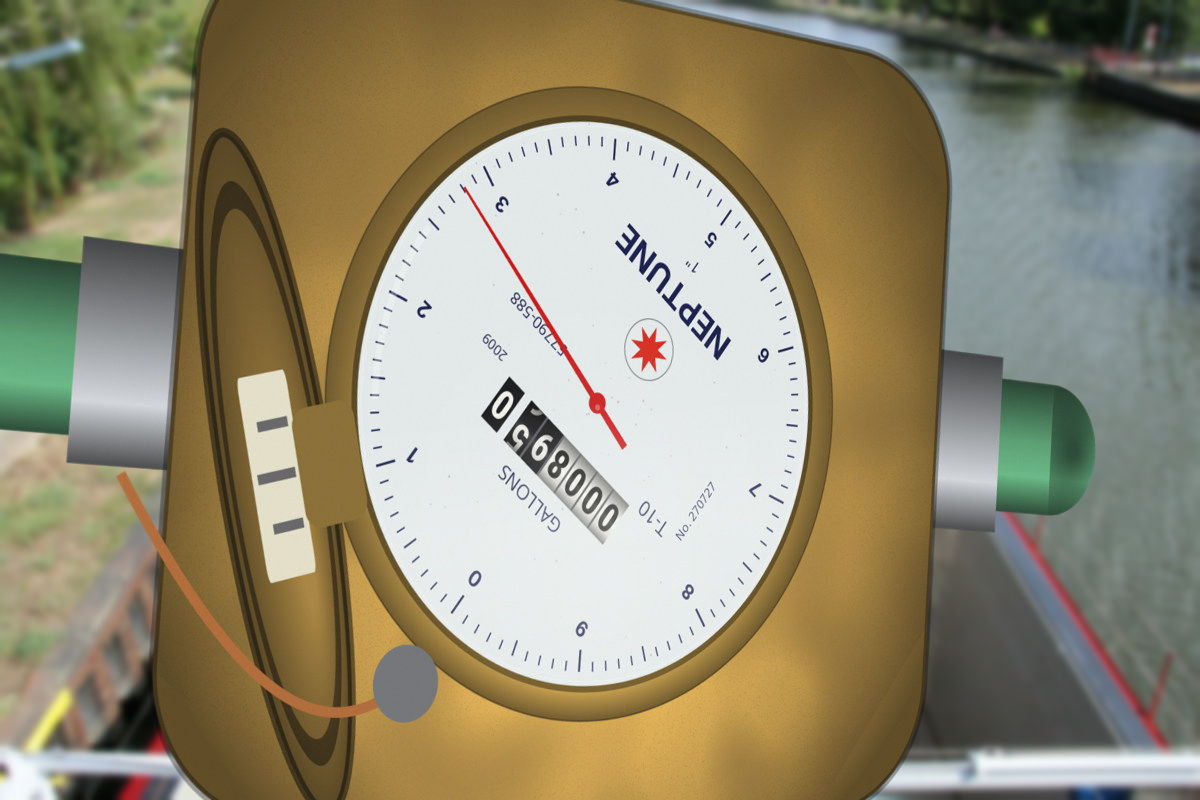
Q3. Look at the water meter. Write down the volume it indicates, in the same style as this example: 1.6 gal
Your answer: 8952.8 gal
